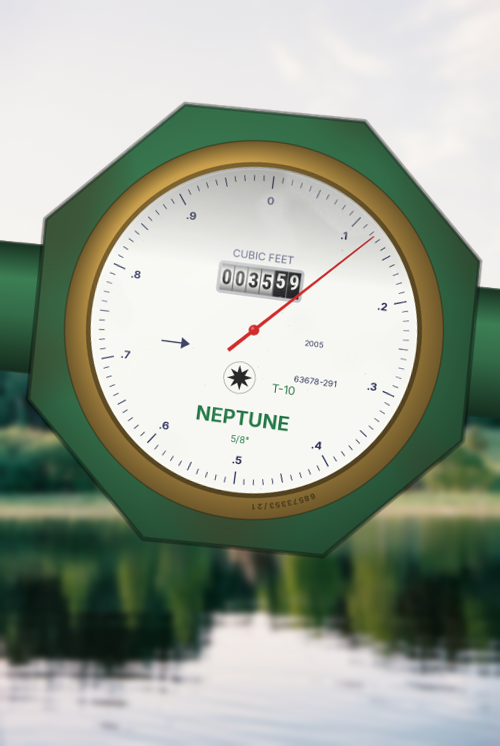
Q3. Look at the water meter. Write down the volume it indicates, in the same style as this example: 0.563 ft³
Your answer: 3559.12 ft³
